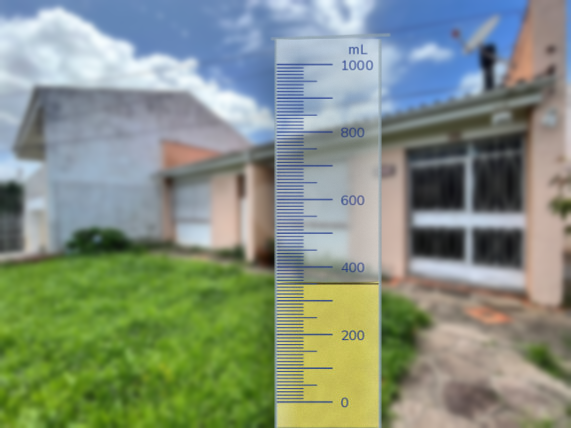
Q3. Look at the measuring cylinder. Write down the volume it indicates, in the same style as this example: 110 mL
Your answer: 350 mL
